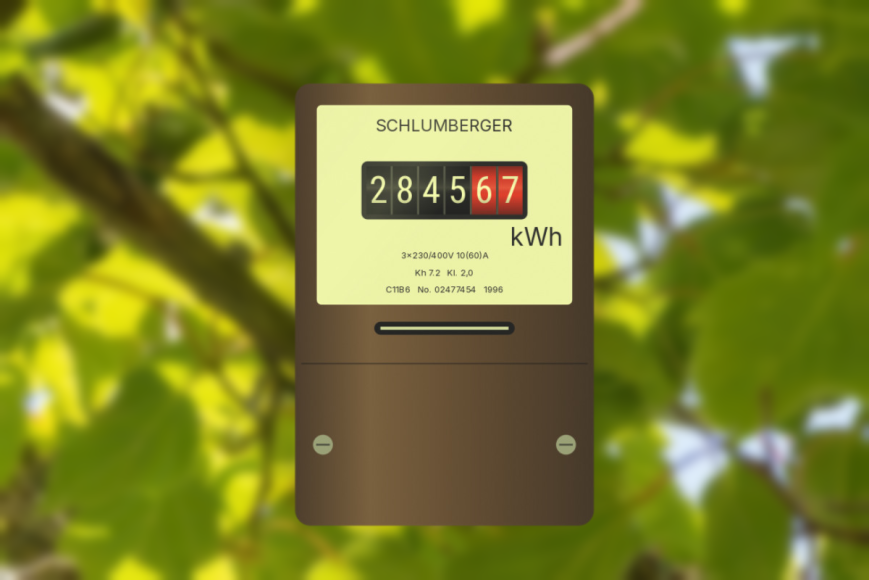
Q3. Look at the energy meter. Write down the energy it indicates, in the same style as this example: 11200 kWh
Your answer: 2845.67 kWh
